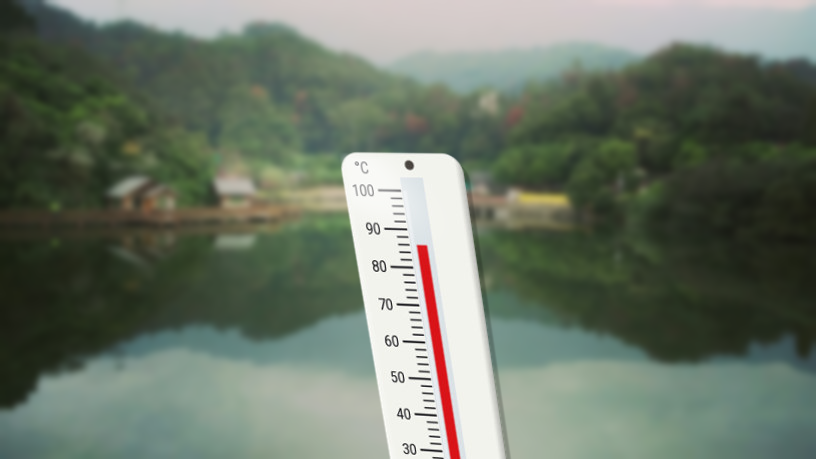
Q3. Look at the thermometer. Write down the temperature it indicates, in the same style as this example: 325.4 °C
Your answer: 86 °C
